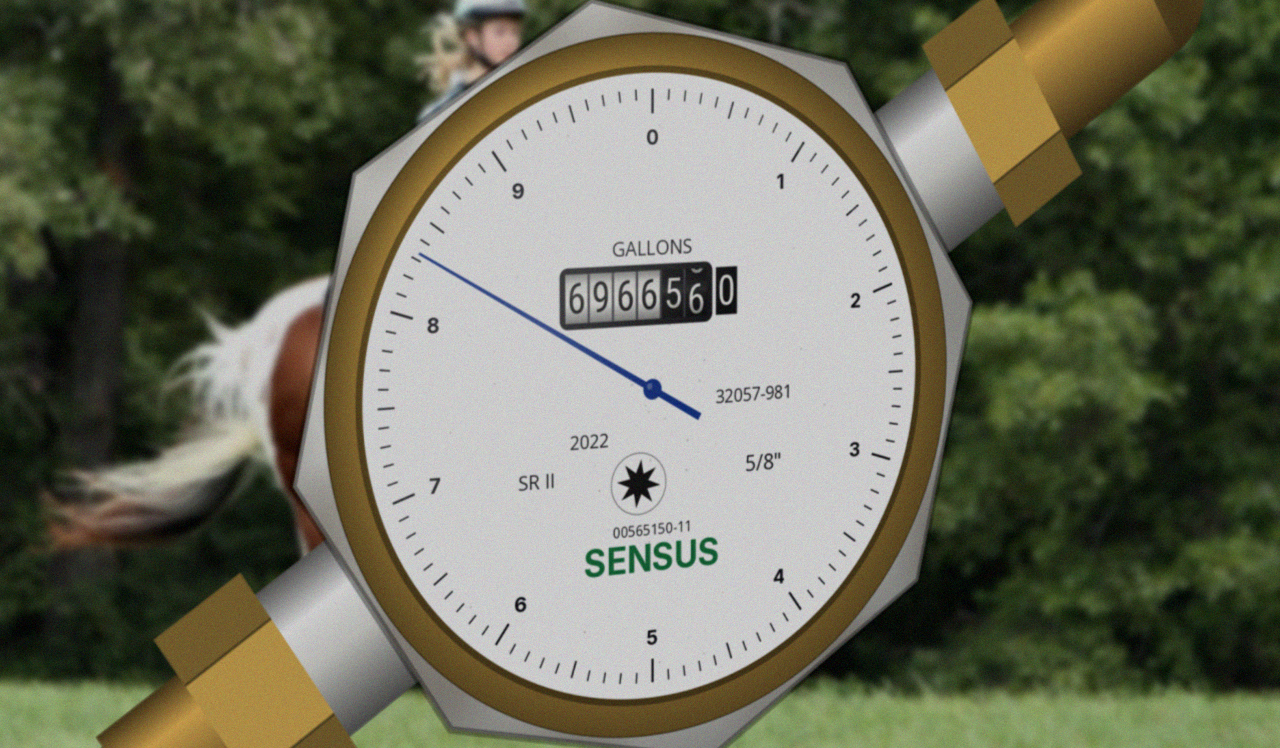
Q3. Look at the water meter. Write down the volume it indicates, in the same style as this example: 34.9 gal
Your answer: 6966558.3 gal
